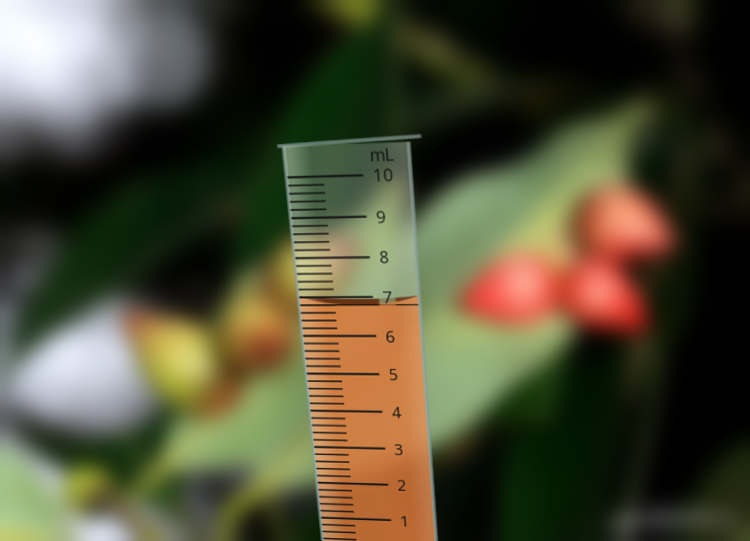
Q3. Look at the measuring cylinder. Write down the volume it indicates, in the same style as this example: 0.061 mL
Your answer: 6.8 mL
